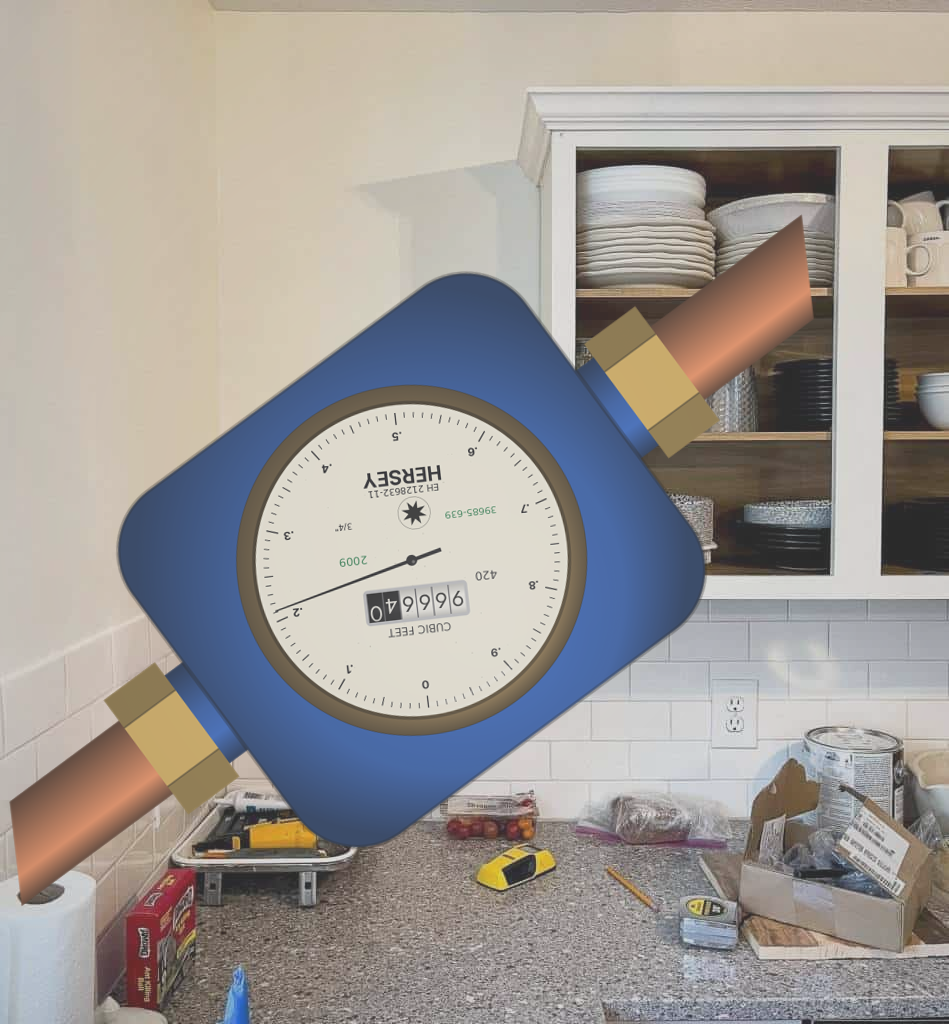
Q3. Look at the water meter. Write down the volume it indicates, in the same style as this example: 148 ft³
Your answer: 966640.21 ft³
